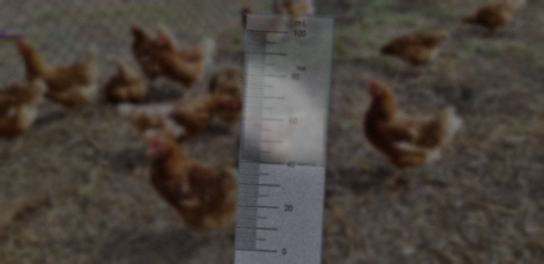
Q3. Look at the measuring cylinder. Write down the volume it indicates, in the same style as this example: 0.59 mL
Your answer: 40 mL
